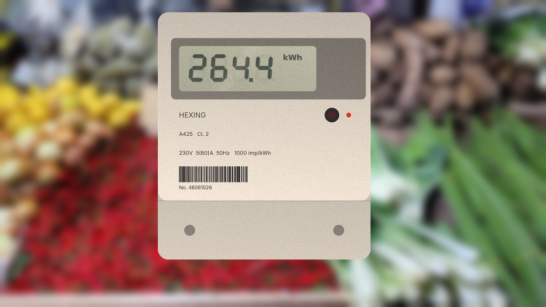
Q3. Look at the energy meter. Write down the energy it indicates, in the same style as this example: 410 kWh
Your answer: 264.4 kWh
